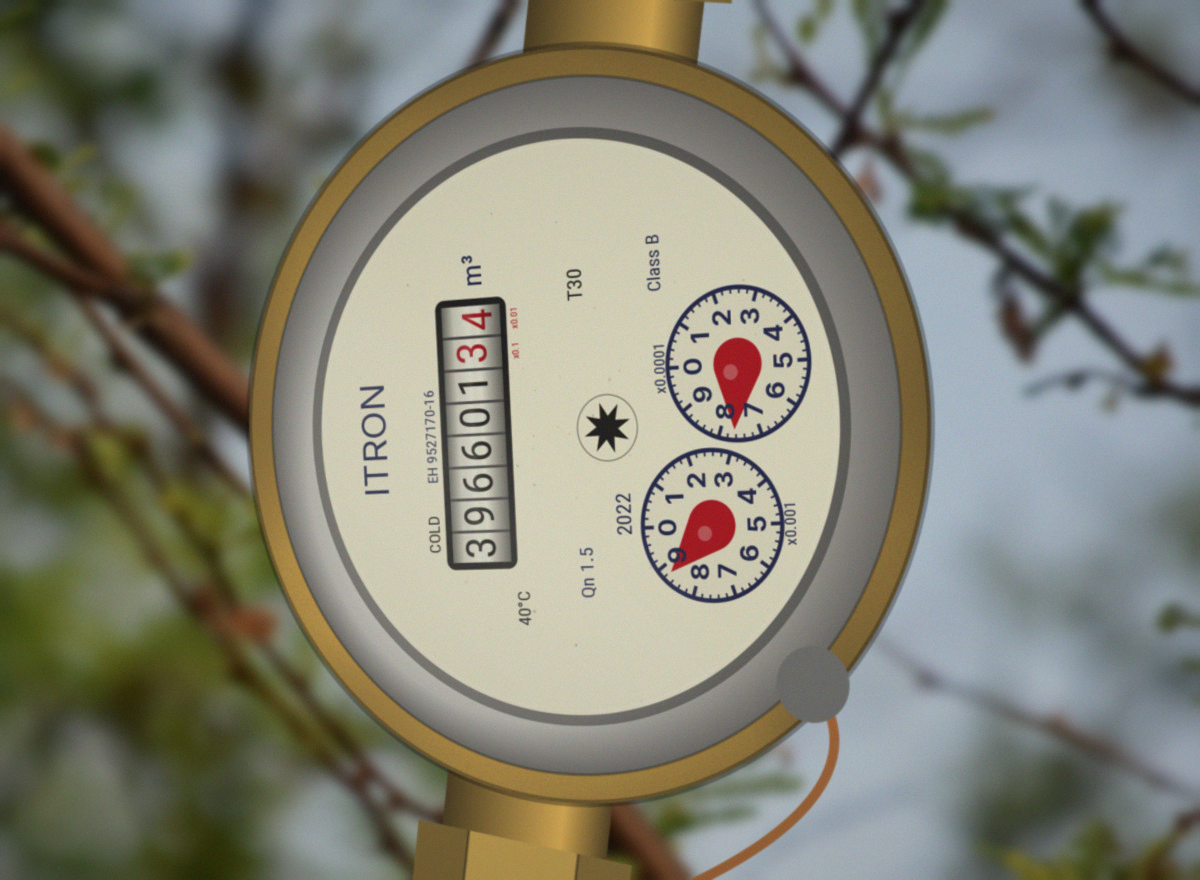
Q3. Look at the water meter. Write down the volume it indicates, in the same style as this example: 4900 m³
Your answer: 396601.3387 m³
